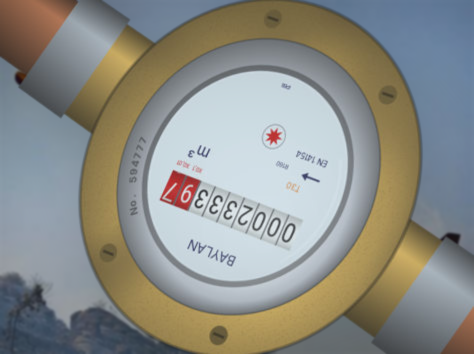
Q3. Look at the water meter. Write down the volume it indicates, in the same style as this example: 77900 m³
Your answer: 2333.97 m³
